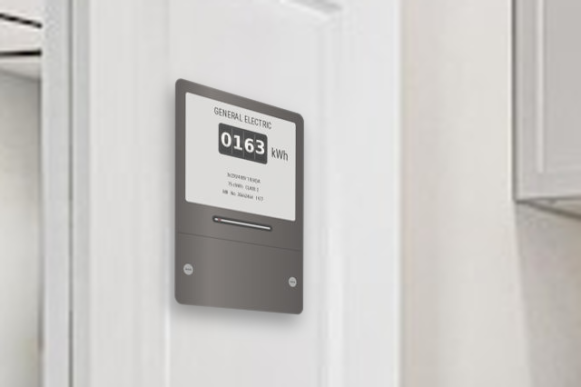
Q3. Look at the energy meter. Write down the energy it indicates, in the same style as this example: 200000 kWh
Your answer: 163 kWh
